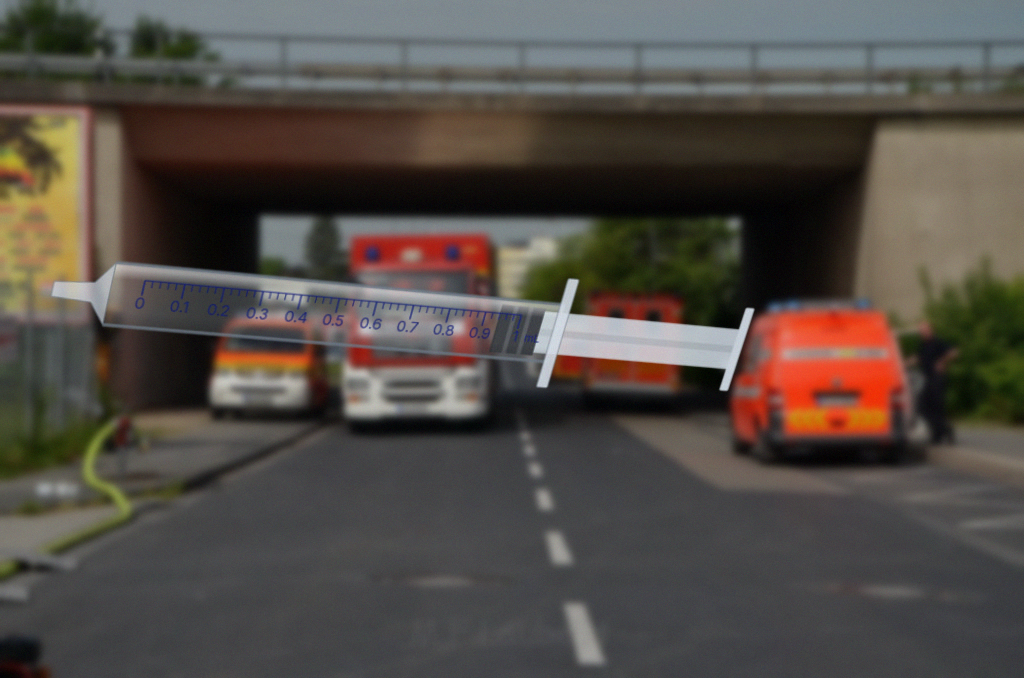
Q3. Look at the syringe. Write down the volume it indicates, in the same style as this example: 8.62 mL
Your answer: 0.94 mL
